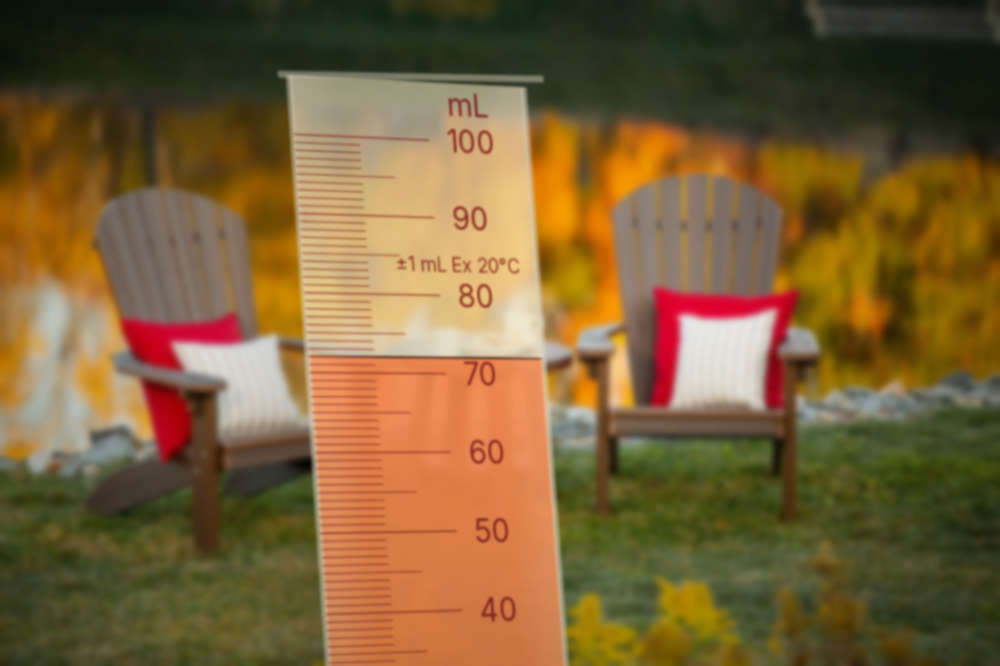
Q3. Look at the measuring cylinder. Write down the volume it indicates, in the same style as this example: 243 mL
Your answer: 72 mL
